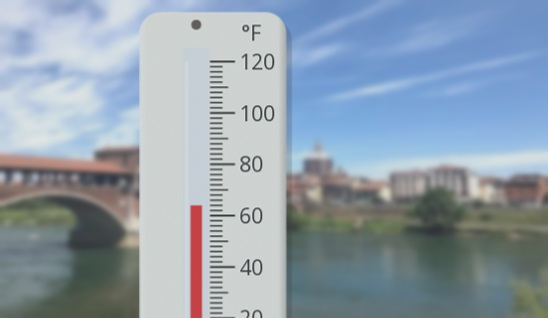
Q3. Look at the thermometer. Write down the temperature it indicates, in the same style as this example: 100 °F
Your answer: 64 °F
